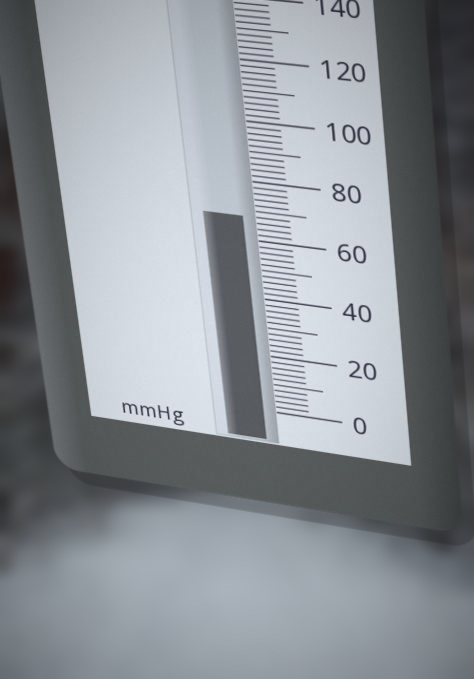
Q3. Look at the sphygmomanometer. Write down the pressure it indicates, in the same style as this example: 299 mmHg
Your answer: 68 mmHg
